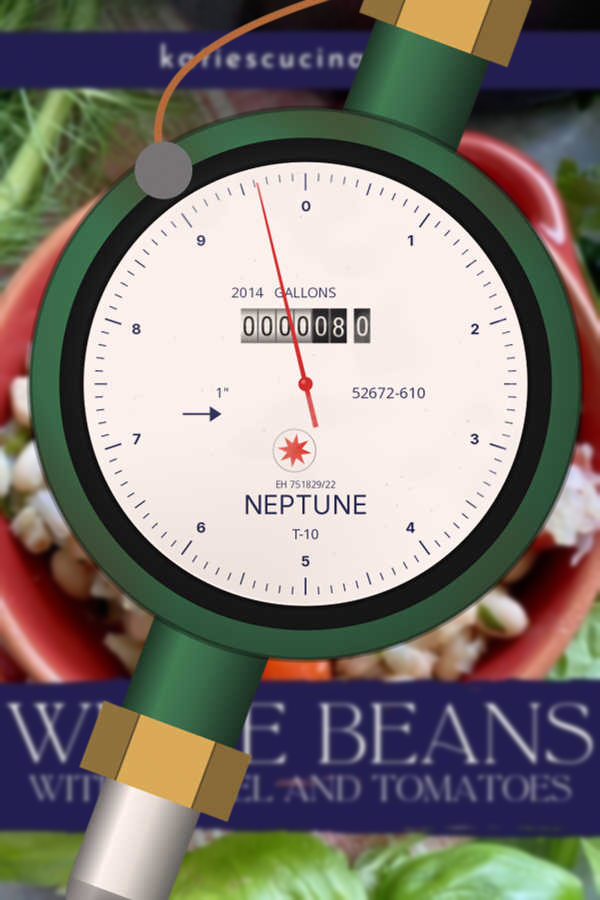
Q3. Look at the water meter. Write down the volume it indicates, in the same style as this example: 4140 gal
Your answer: 79.6 gal
